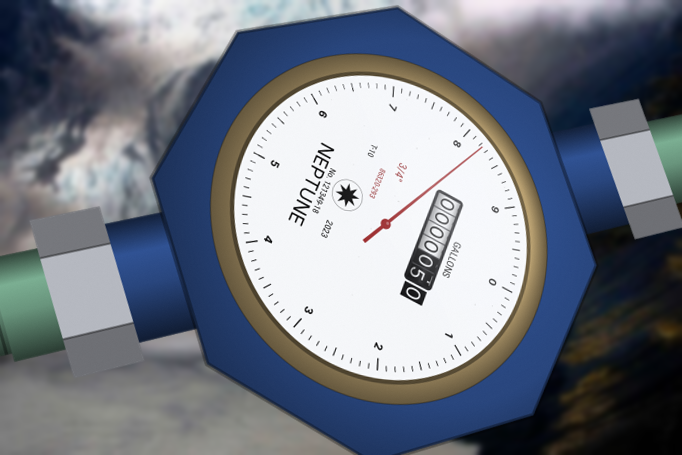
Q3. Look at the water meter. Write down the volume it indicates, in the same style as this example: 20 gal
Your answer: 48.2 gal
